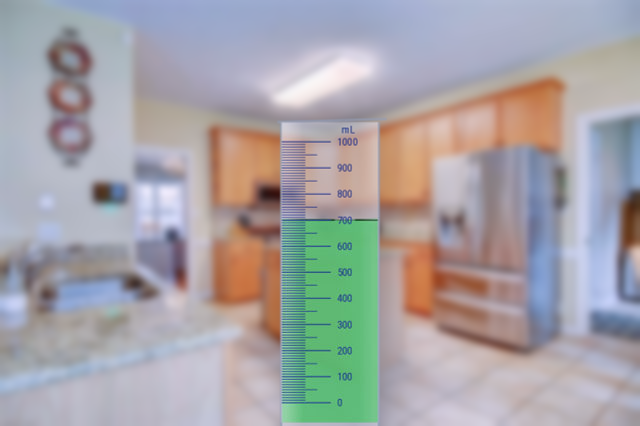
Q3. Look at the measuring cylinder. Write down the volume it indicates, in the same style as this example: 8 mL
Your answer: 700 mL
